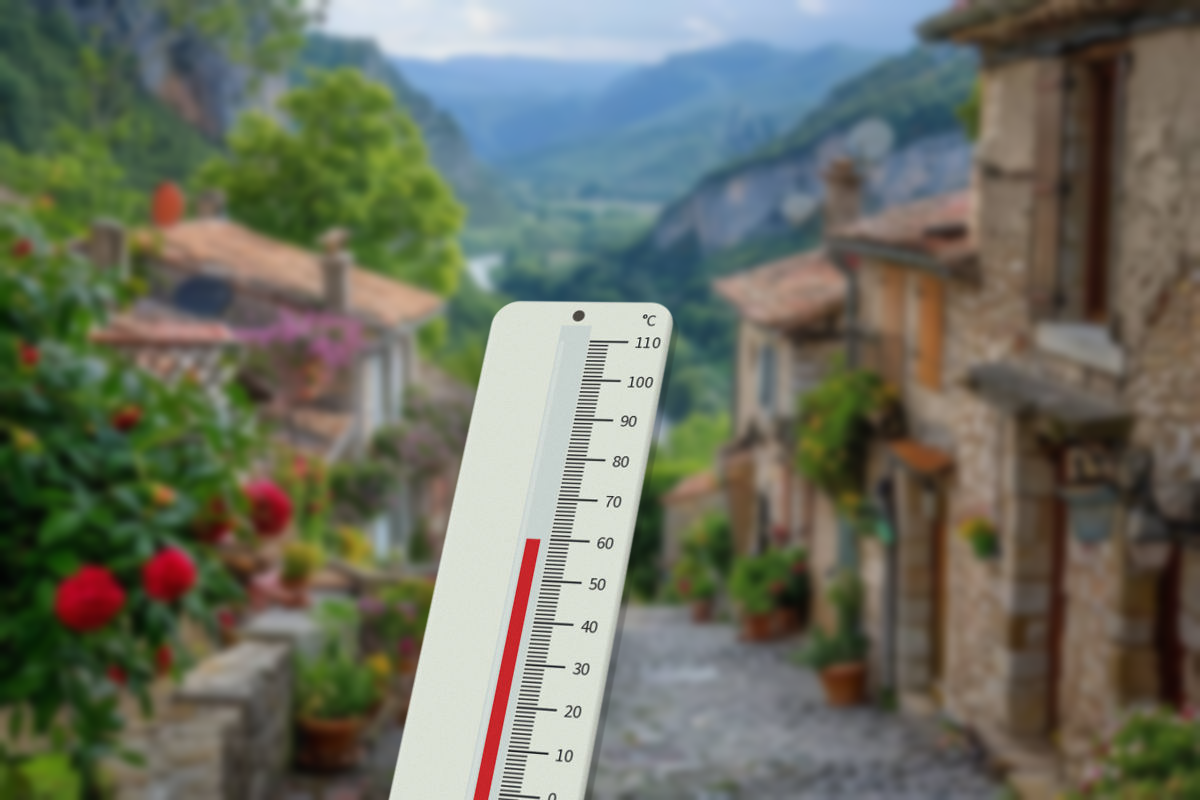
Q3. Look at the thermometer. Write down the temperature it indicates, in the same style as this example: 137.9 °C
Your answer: 60 °C
